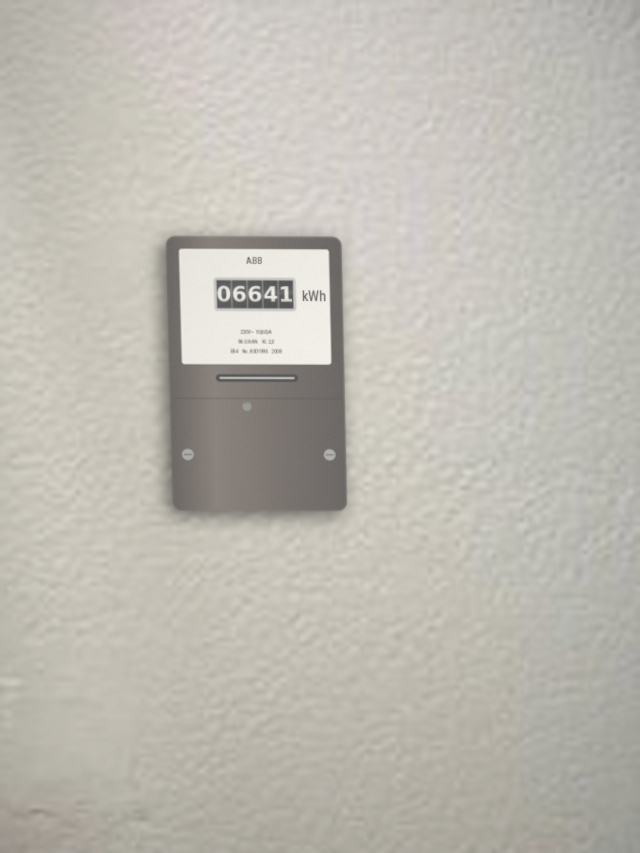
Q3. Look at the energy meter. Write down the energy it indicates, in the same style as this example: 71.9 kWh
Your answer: 6641 kWh
